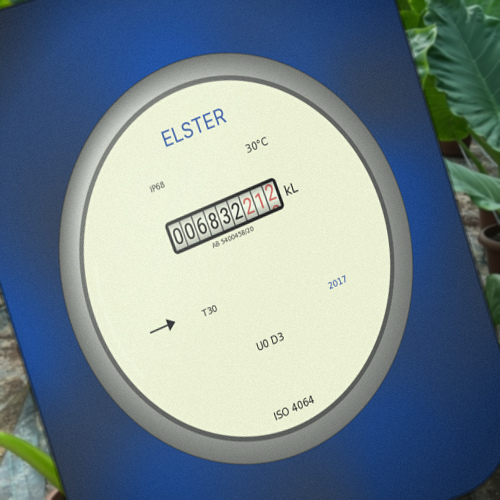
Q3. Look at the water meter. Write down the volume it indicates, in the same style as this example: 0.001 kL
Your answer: 6832.212 kL
